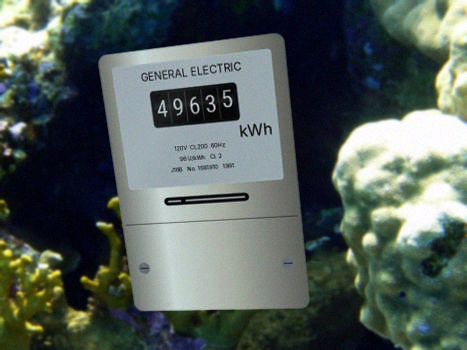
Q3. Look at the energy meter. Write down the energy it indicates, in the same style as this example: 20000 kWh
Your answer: 49635 kWh
